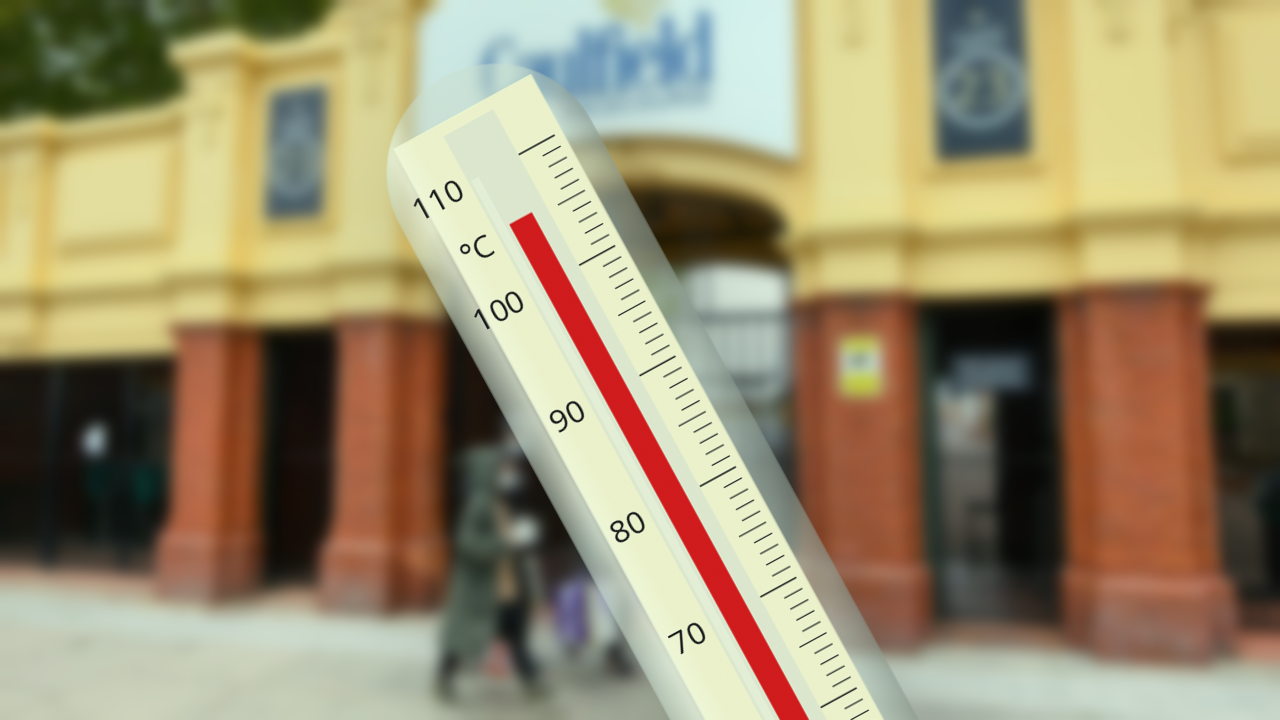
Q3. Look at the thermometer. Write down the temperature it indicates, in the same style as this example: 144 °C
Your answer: 105.5 °C
